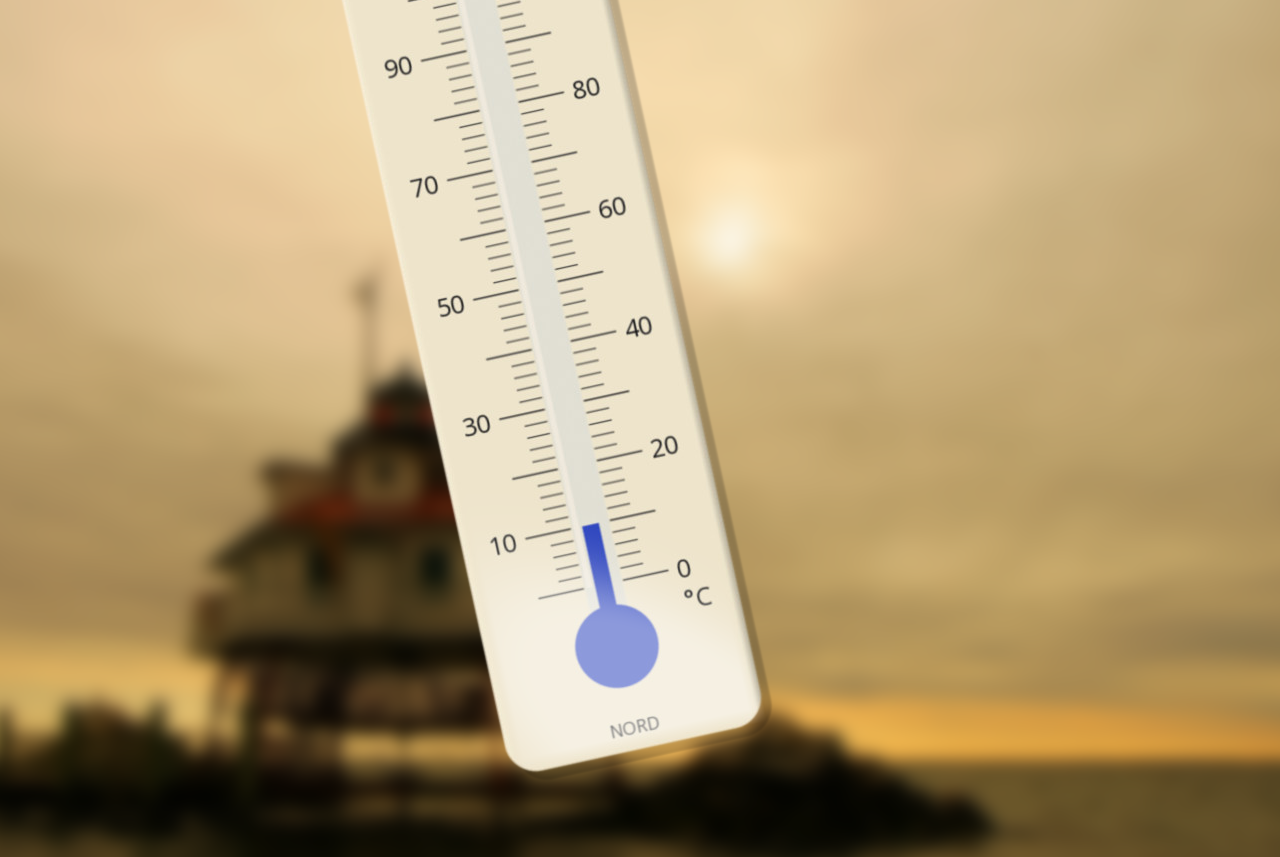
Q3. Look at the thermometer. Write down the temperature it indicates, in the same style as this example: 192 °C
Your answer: 10 °C
